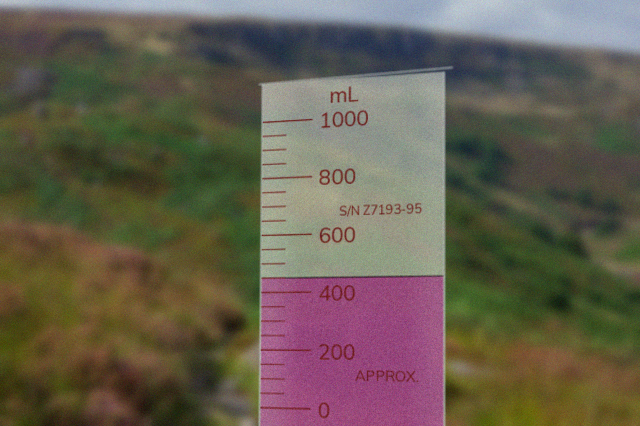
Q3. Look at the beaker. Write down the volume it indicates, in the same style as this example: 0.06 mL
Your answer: 450 mL
